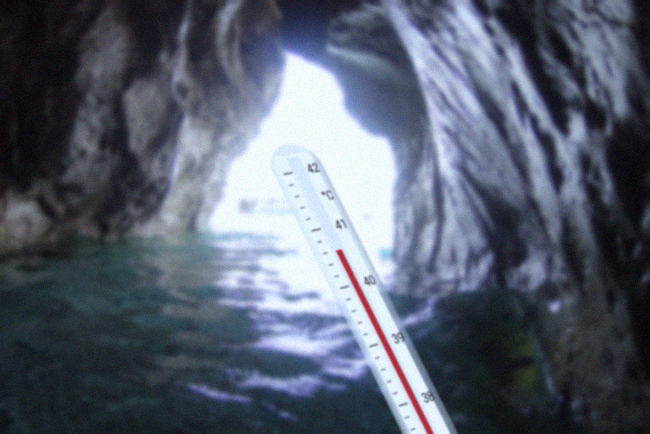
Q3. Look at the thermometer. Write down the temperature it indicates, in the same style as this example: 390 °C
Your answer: 40.6 °C
